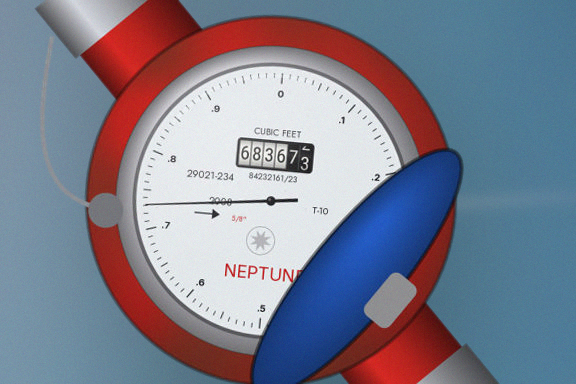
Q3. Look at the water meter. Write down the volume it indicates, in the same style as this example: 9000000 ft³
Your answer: 683672.73 ft³
